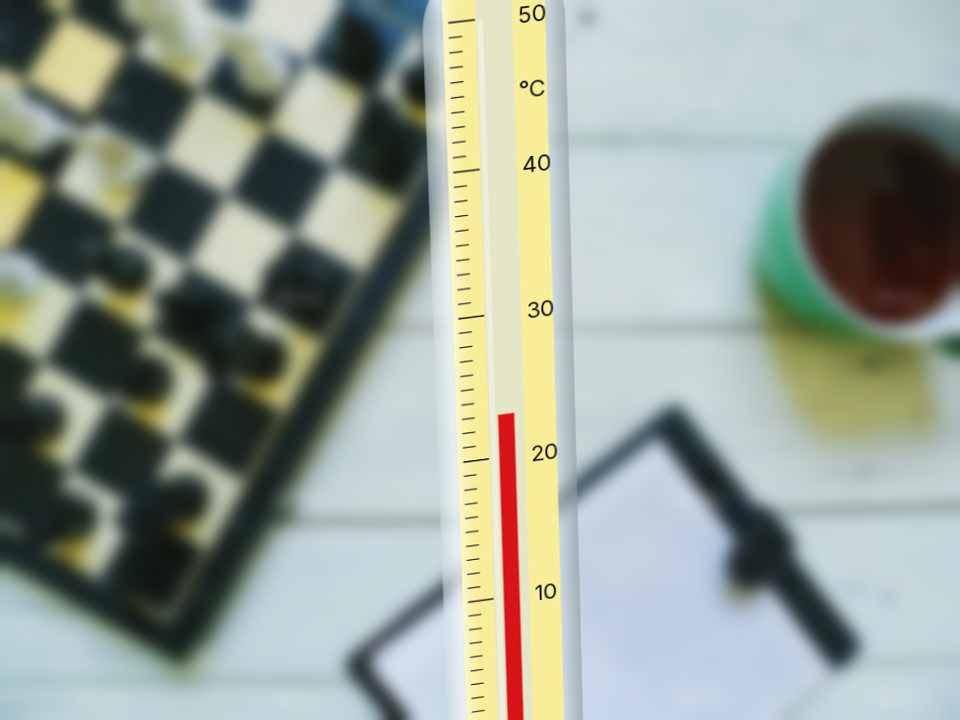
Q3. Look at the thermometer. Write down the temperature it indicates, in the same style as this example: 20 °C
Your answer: 23 °C
